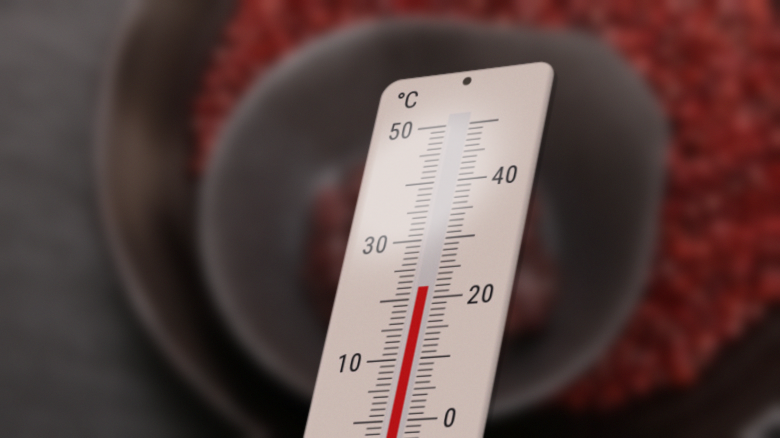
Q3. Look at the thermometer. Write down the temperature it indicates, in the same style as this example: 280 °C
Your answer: 22 °C
